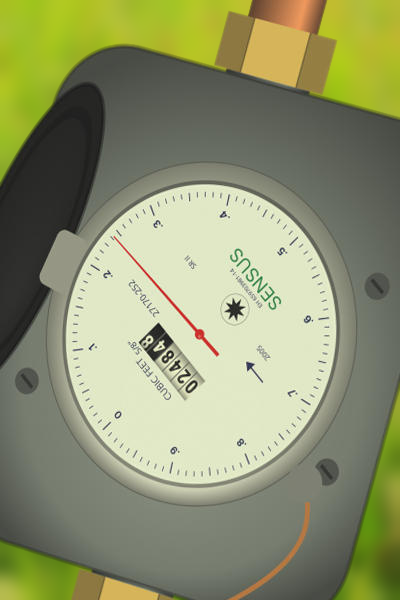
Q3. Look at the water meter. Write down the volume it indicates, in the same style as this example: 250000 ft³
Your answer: 24848.24 ft³
